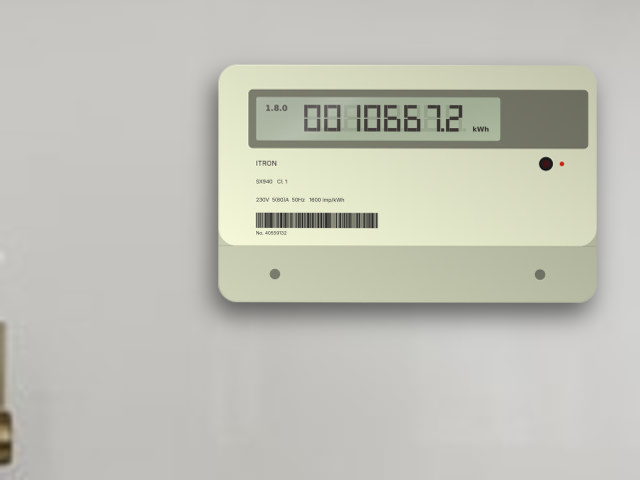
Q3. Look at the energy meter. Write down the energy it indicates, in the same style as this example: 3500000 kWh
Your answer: 10667.2 kWh
